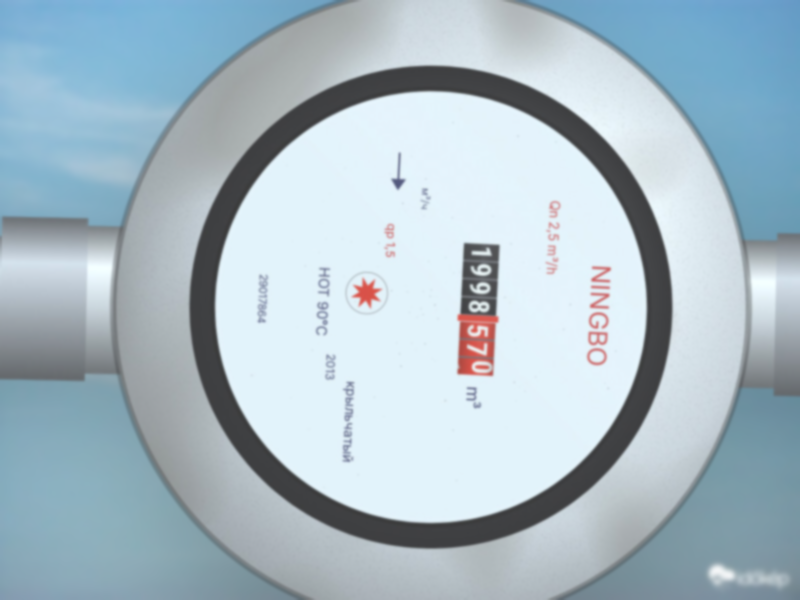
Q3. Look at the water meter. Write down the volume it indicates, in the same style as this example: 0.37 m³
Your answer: 1998.570 m³
